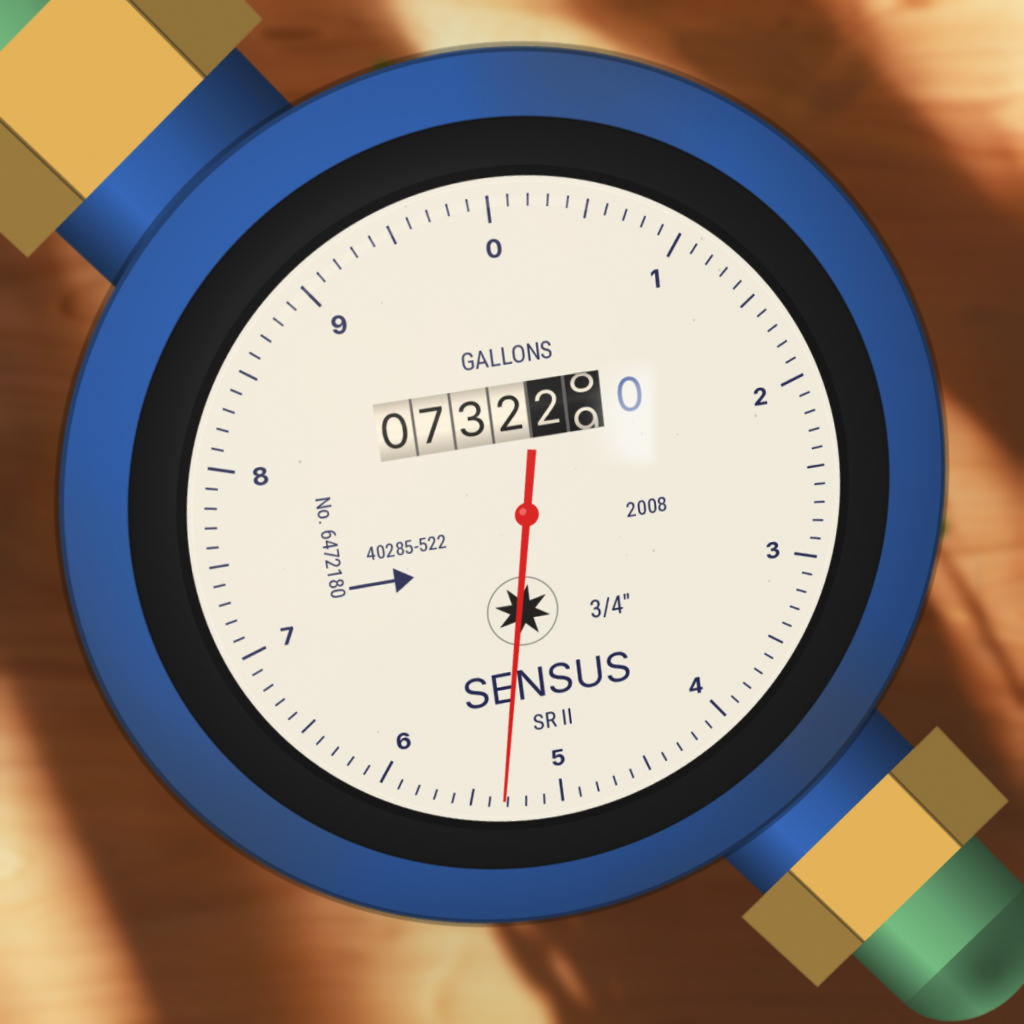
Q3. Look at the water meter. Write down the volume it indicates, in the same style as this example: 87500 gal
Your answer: 732285.3 gal
